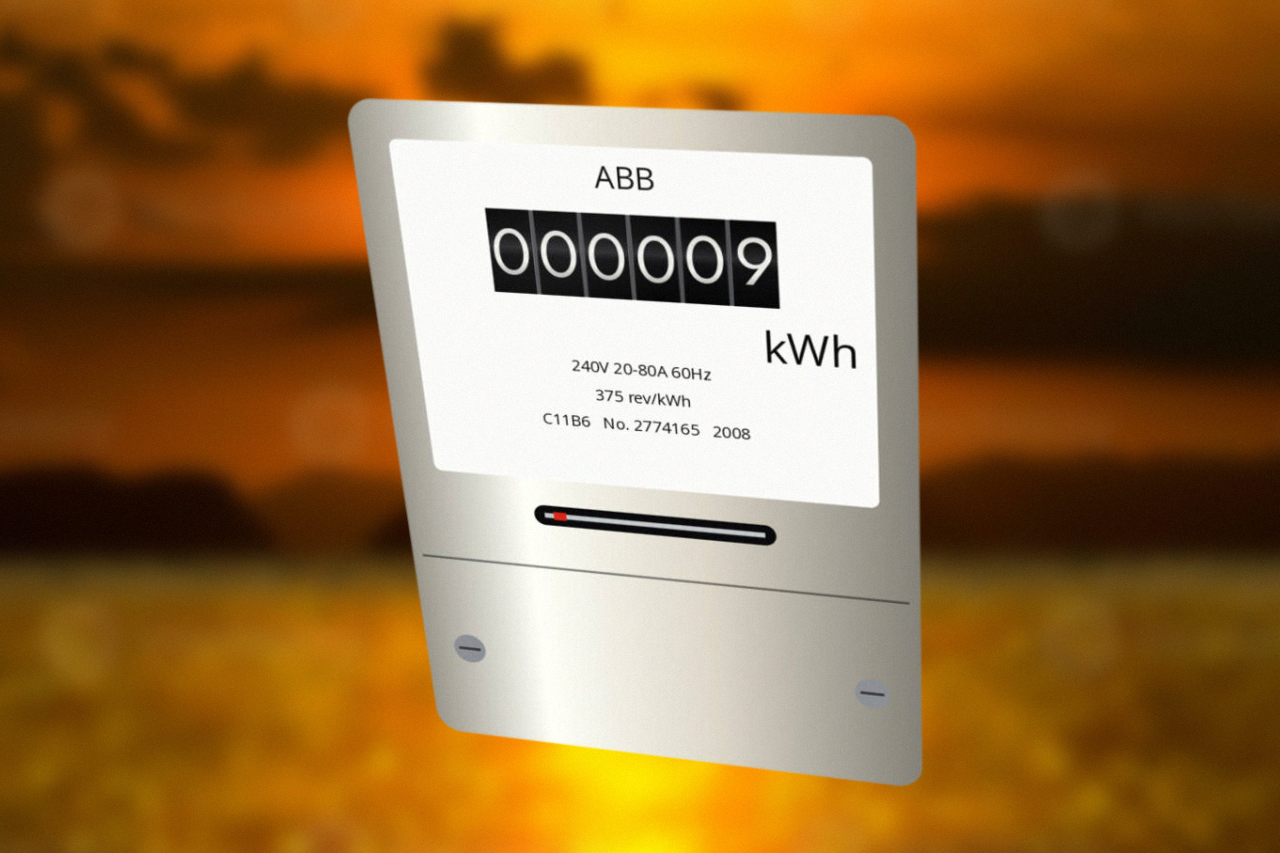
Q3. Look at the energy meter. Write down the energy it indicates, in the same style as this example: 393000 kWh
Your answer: 9 kWh
